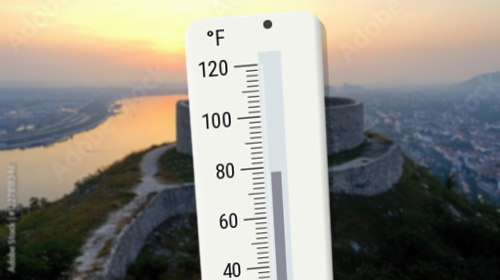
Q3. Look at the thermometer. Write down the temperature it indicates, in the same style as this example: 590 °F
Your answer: 78 °F
